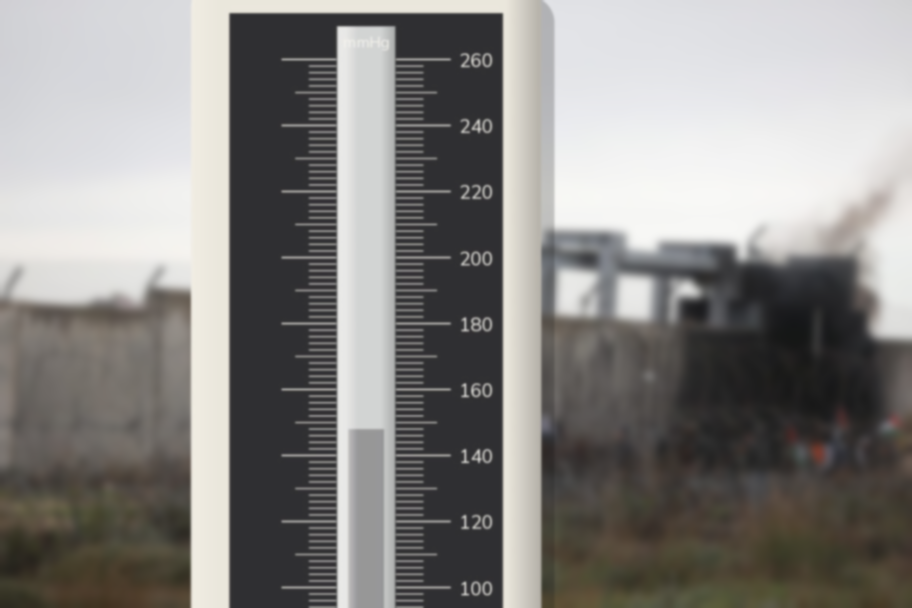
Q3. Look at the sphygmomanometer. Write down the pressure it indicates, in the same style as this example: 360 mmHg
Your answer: 148 mmHg
